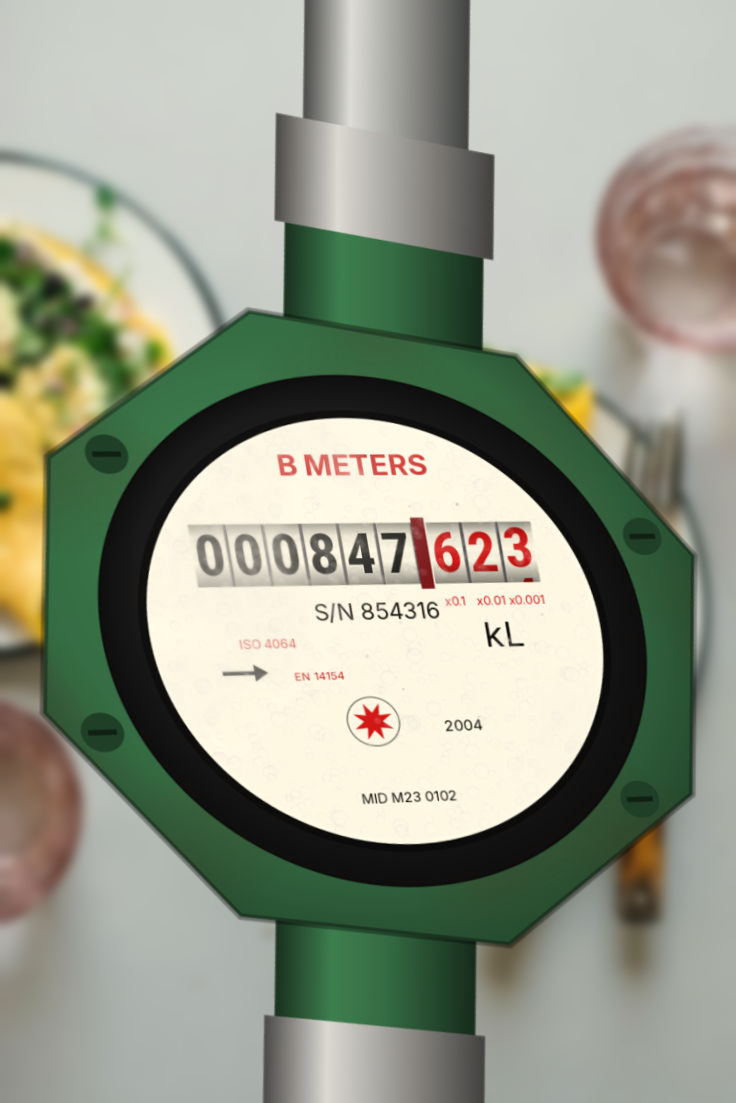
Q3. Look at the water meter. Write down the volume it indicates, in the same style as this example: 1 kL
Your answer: 847.623 kL
